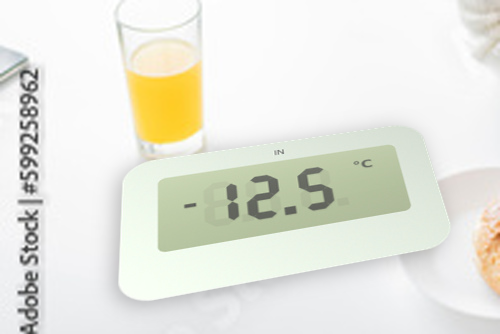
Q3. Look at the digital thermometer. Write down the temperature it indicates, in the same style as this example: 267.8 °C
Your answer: -12.5 °C
